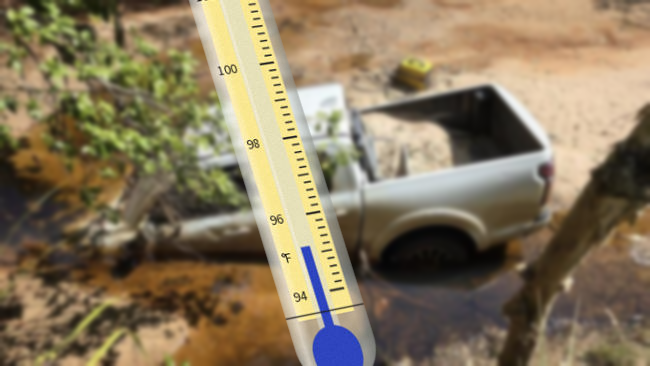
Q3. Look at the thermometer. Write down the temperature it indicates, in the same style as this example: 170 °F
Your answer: 95.2 °F
